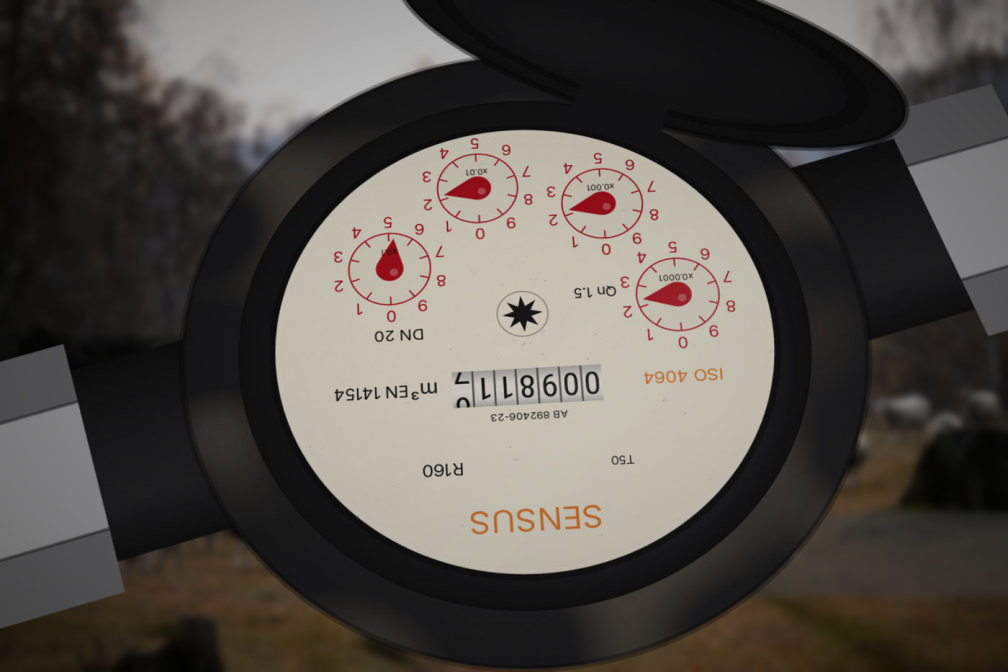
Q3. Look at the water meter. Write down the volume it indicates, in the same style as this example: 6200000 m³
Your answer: 98116.5222 m³
